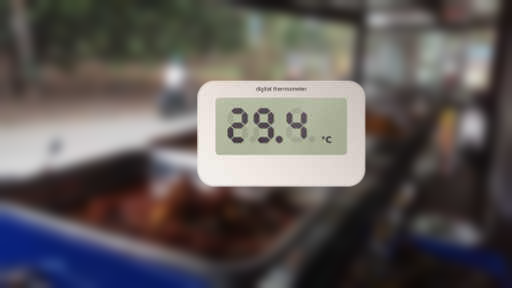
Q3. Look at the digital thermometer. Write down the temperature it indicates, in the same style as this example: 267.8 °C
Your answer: 29.4 °C
